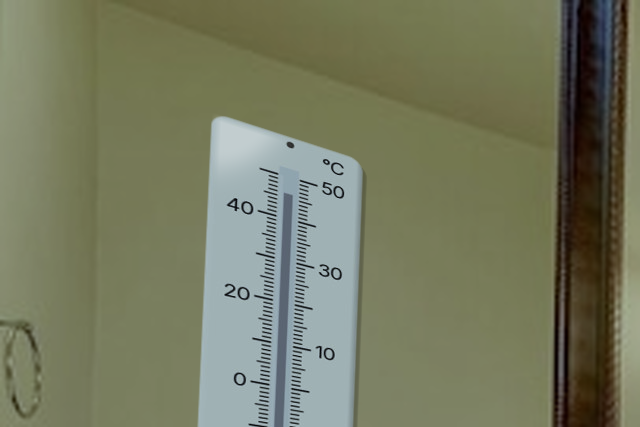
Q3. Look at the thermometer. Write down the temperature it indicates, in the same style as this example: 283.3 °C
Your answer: 46 °C
